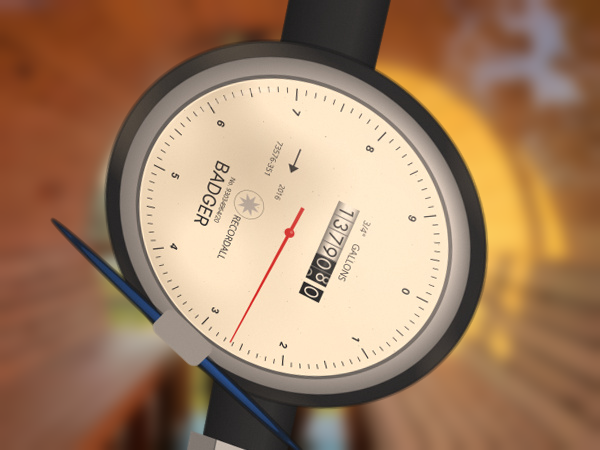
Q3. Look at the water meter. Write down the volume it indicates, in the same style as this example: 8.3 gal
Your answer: 1379082.6 gal
